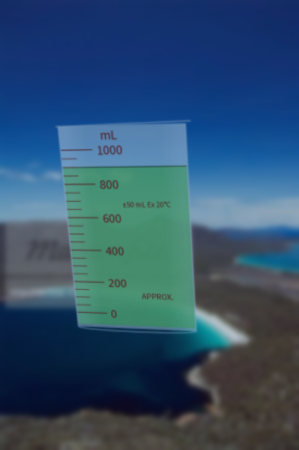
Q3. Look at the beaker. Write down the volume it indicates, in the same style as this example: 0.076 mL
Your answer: 900 mL
